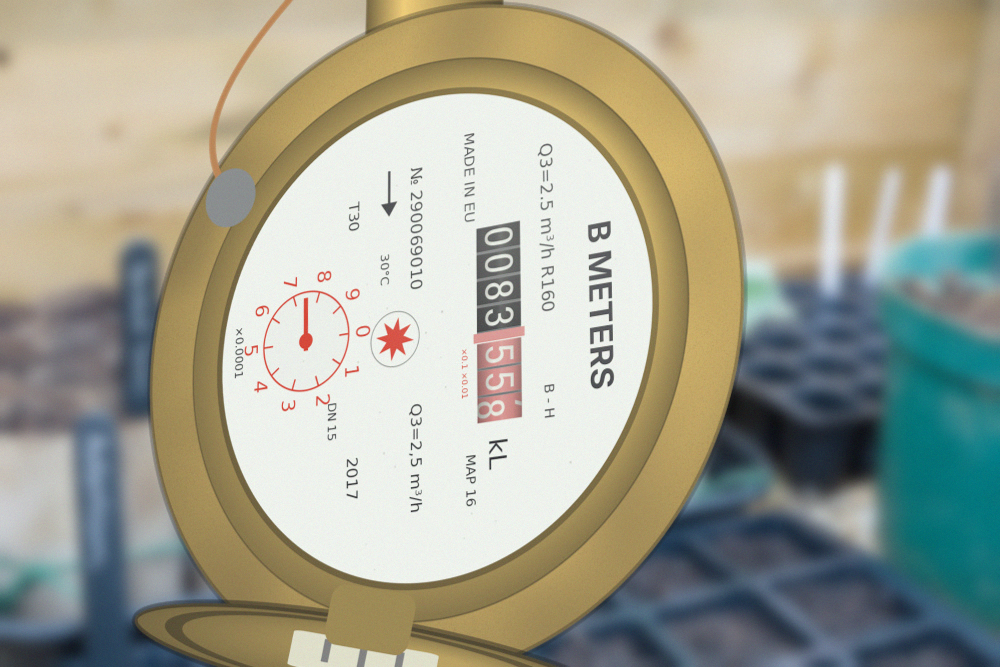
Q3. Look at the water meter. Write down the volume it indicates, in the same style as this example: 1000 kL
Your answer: 83.5577 kL
